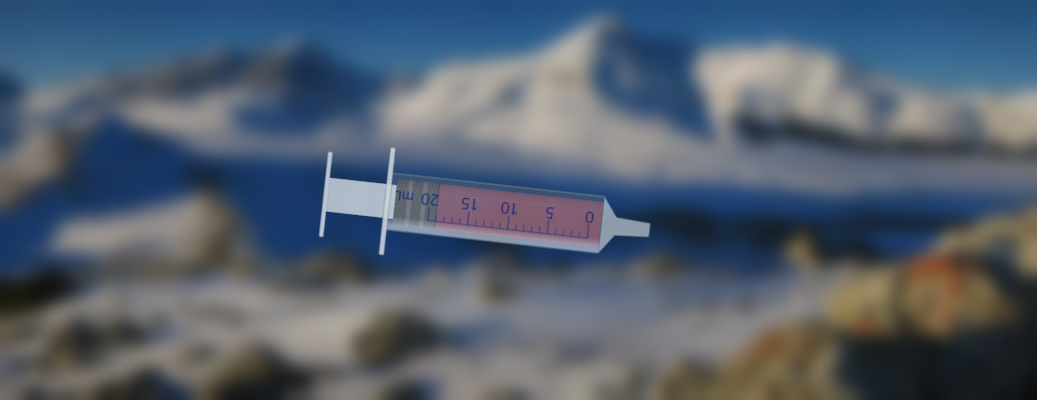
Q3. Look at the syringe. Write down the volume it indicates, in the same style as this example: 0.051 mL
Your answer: 19 mL
